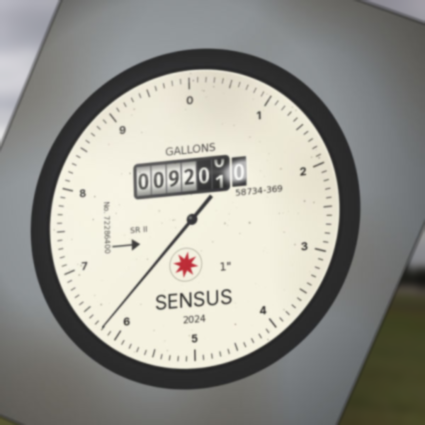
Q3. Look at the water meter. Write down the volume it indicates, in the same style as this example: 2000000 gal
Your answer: 92006.2 gal
